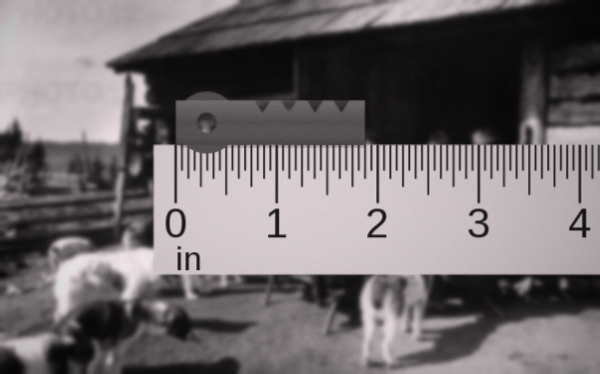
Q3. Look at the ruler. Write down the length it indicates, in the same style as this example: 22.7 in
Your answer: 1.875 in
